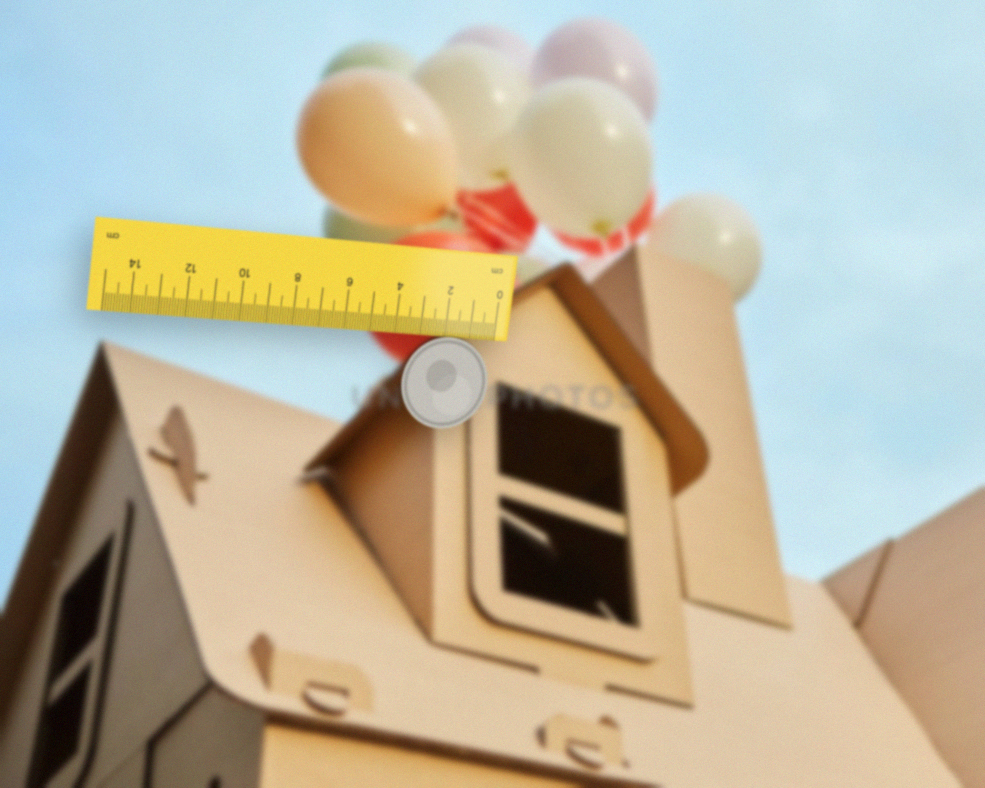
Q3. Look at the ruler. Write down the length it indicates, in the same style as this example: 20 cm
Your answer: 3.5 cm
